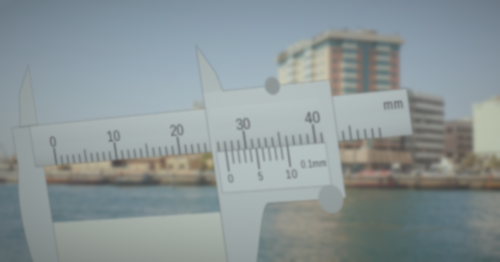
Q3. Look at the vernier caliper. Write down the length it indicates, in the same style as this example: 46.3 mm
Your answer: 27.0 mm
